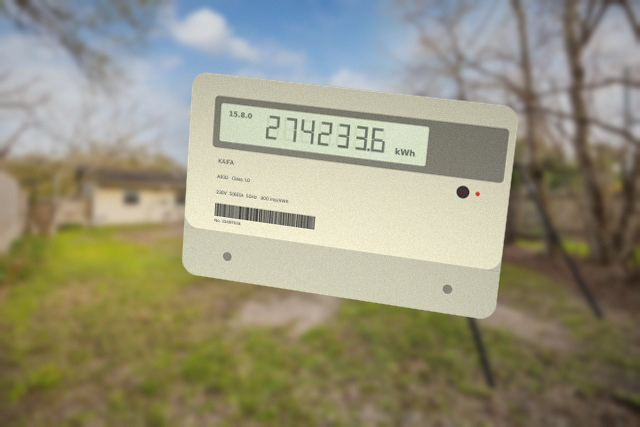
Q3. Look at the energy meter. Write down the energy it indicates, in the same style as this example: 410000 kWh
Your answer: 274233.6 kWh
